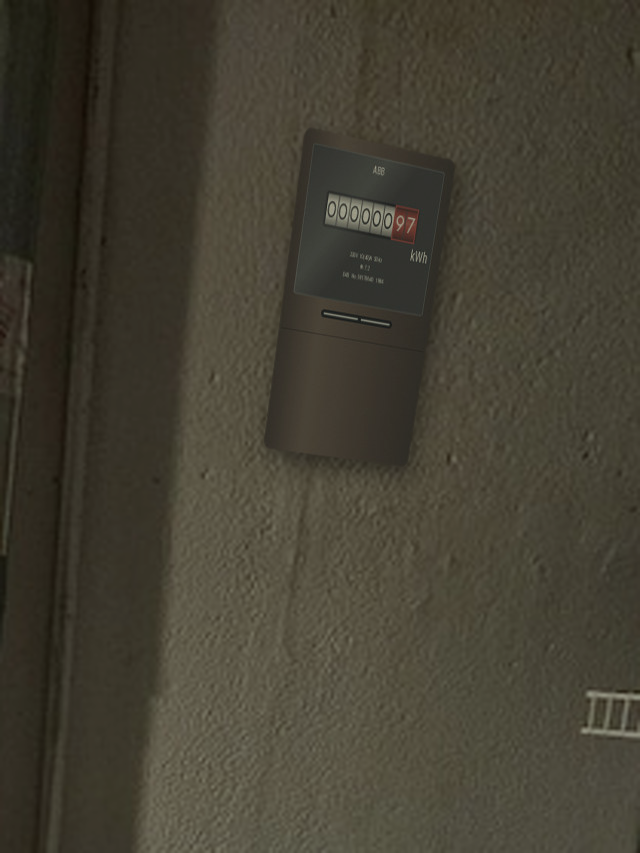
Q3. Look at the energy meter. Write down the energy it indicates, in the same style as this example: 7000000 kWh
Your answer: 0.97 kWh
